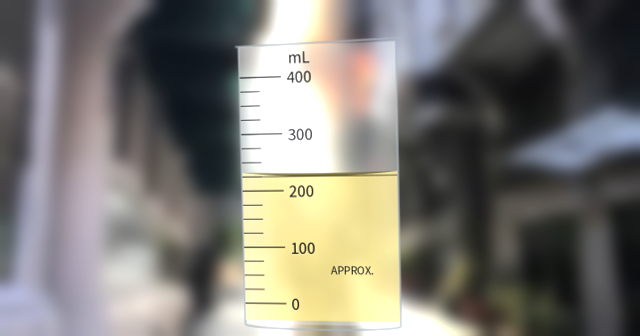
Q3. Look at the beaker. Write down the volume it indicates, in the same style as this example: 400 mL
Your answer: 225 mL
